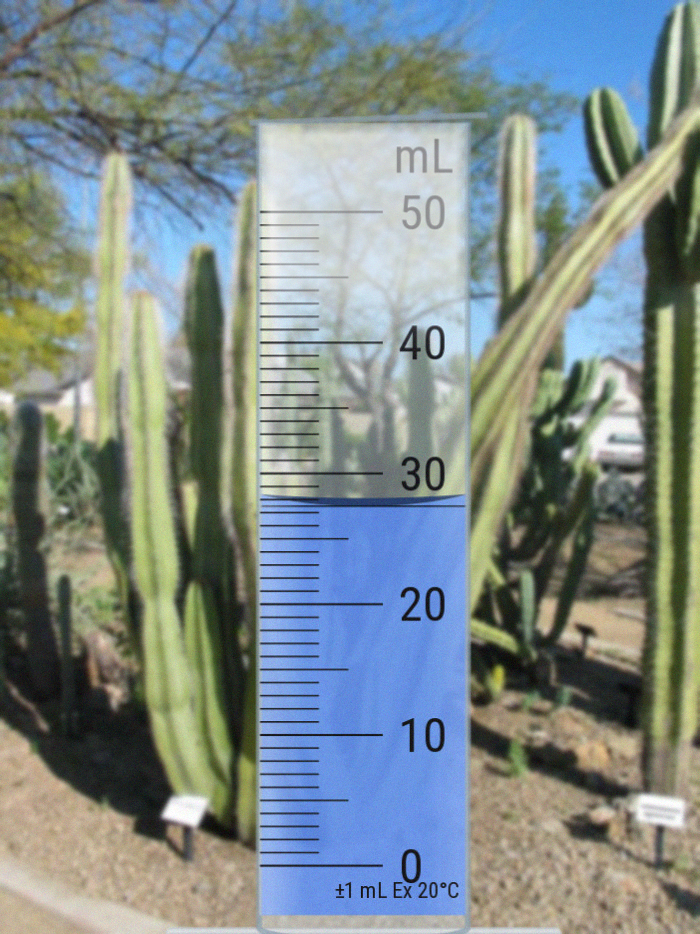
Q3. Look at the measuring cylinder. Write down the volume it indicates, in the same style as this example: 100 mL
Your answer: 27.5 mL
